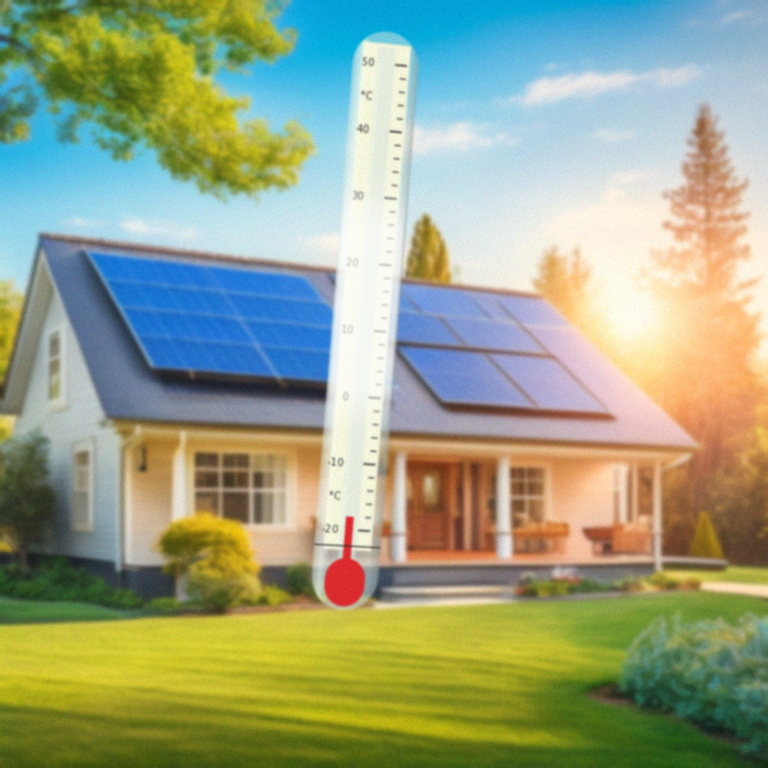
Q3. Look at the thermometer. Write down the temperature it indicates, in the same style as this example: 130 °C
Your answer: -18 °C
